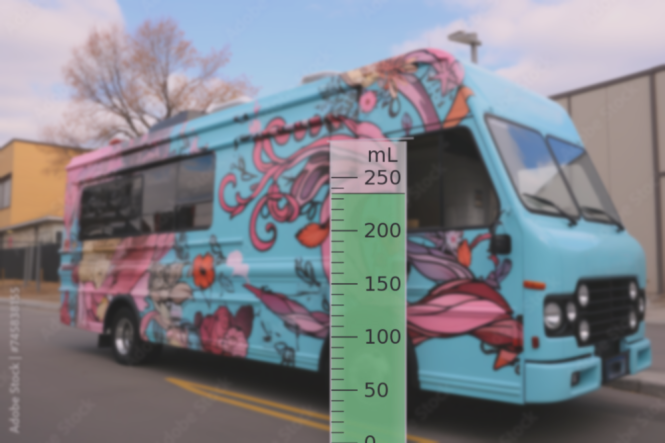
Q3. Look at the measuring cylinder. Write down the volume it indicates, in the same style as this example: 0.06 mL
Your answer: 235 mL
